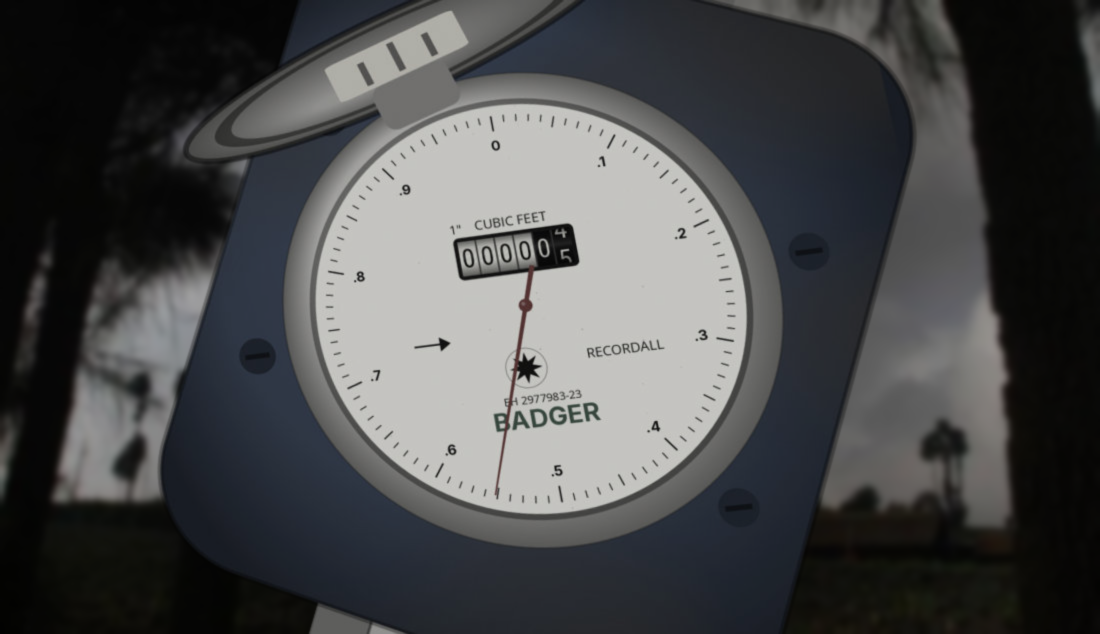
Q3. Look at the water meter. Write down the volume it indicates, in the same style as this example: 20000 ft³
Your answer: 4.55 ft³
